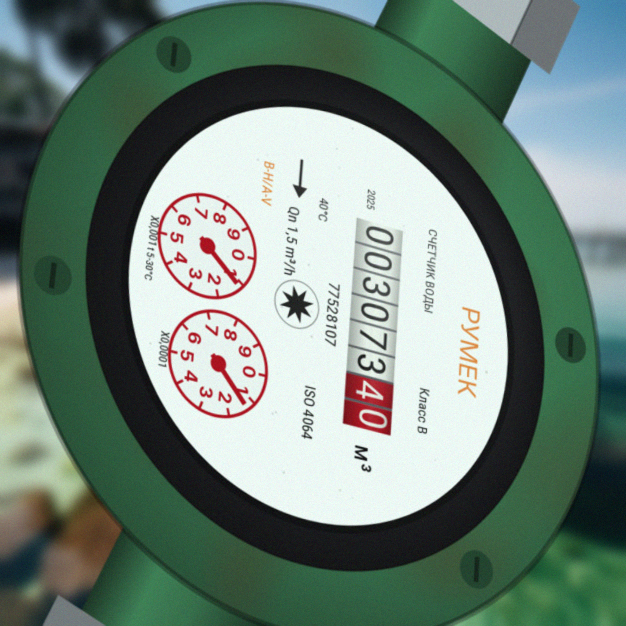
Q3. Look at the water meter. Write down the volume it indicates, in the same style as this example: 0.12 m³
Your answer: 3073.4011 m³
